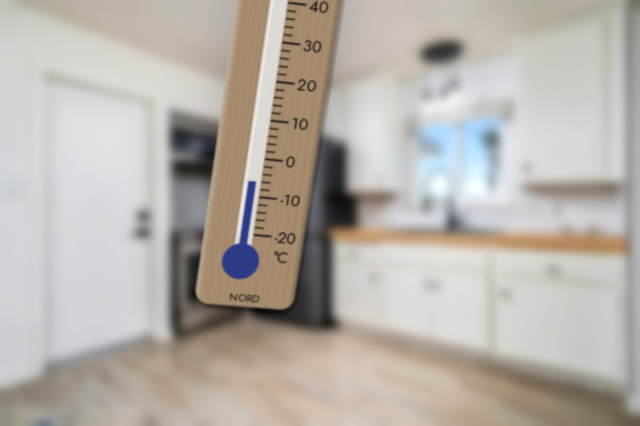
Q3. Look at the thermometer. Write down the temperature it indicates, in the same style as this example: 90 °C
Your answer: -6 °C
